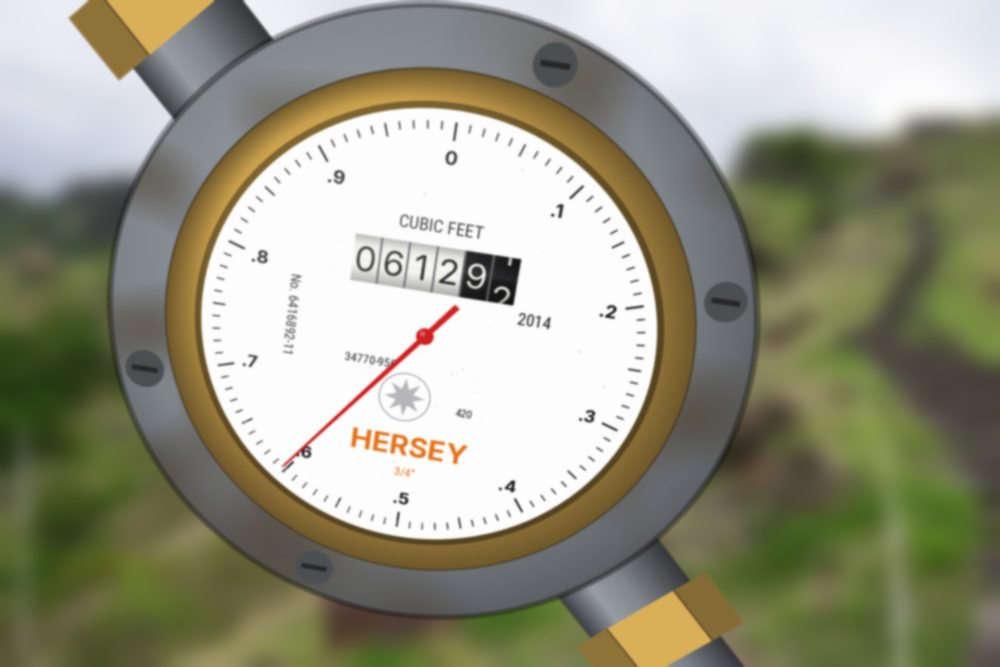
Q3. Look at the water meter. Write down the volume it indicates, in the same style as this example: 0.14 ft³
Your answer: 61291.60 ft³
